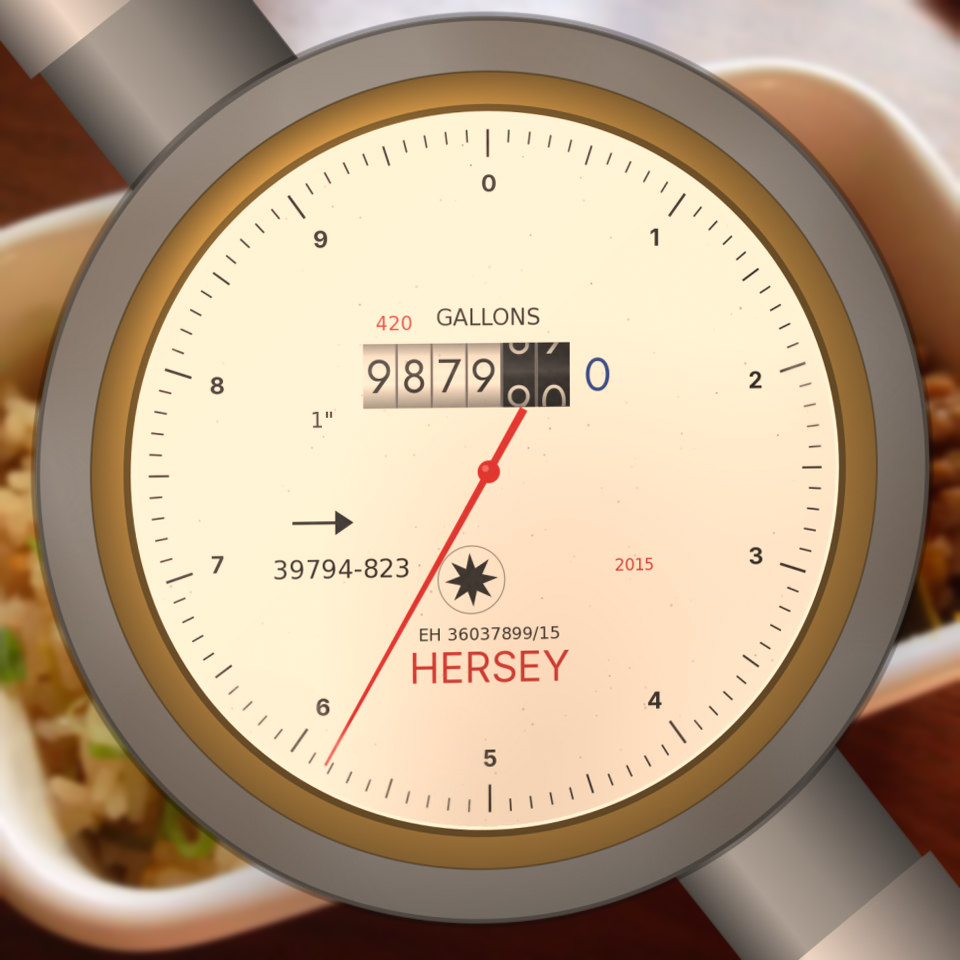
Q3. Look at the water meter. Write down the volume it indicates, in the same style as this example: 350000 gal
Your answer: 9879895.8 gal
